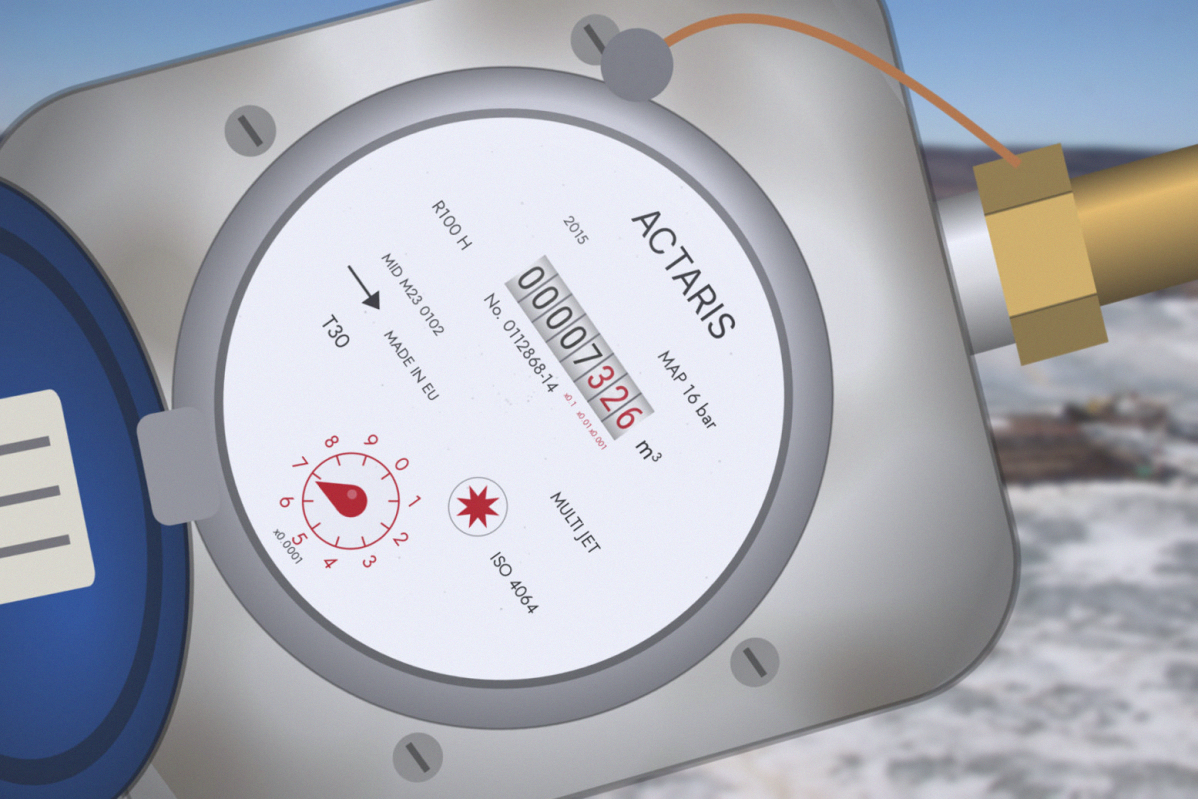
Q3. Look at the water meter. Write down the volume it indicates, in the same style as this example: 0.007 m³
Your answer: 7.3266 m³
